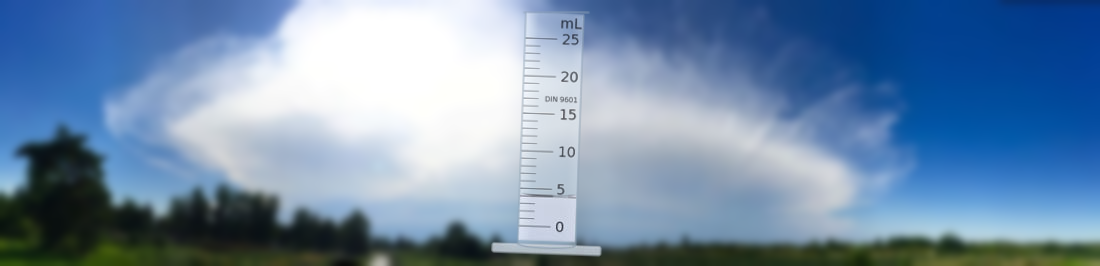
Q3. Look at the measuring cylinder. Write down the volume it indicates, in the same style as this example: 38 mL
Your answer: 4 mL
